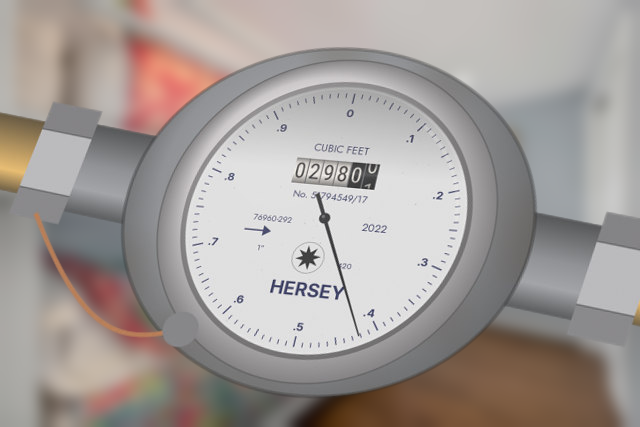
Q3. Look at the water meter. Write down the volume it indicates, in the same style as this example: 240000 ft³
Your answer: 29800.42 ft³
